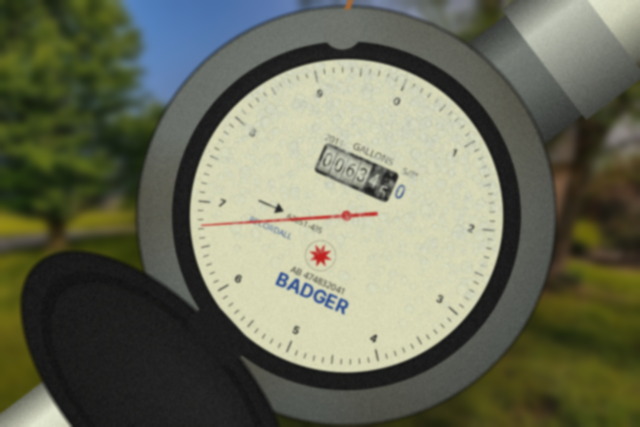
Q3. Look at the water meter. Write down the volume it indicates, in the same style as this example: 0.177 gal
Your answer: 63446.7 gal
